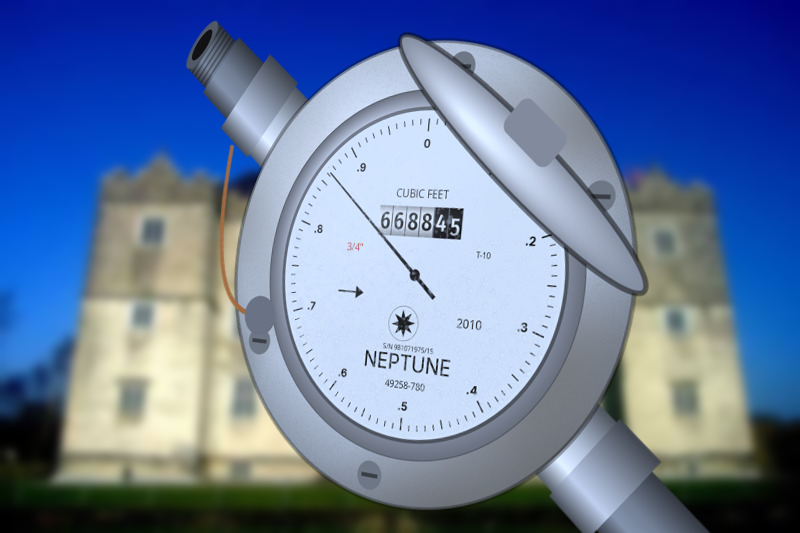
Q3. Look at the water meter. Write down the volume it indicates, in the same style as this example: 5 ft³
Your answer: 668844.86 ft³
